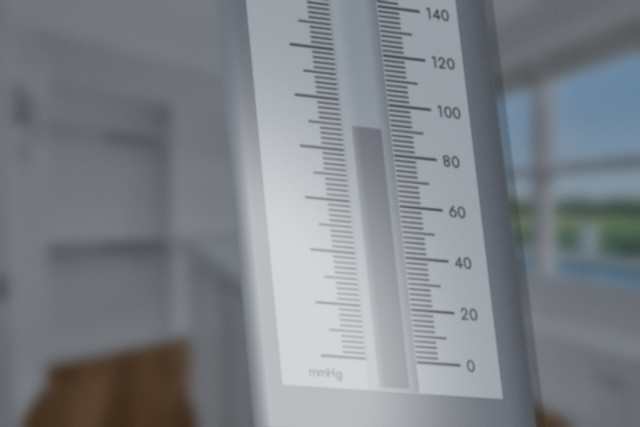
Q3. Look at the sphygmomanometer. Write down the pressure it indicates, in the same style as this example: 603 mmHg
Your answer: 90 mmHg
